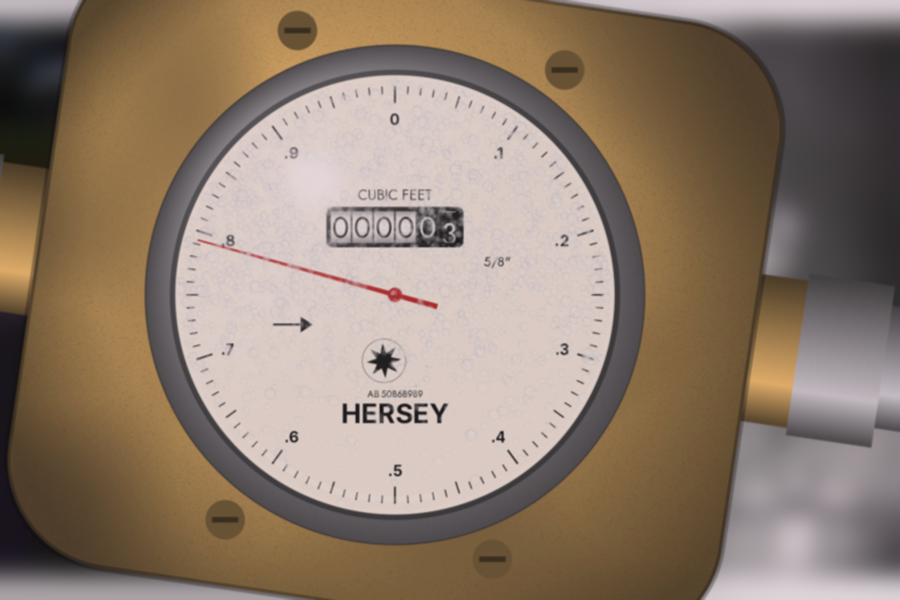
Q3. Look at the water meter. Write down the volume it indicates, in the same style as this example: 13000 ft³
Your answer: 2.79 ft³
